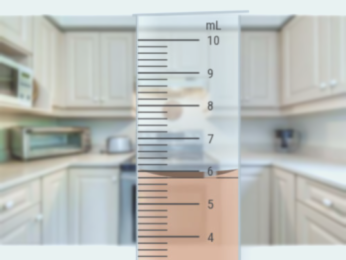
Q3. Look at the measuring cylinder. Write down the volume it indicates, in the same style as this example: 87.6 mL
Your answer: 5.8 mL
